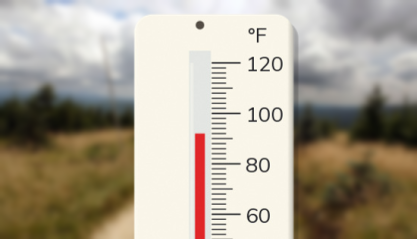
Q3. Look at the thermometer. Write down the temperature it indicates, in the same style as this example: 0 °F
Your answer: 92 °F
